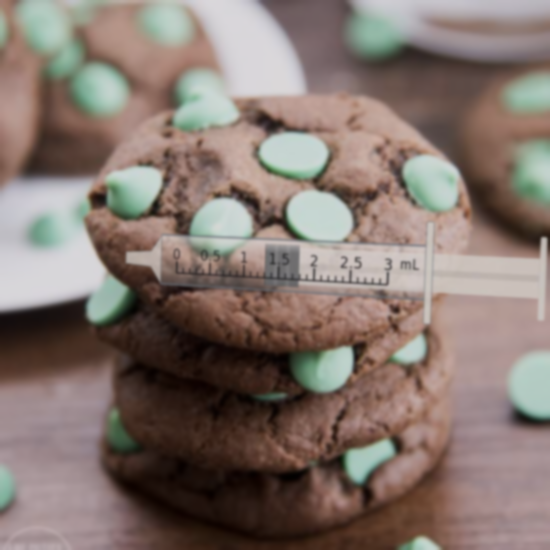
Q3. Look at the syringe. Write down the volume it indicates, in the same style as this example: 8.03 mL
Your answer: 1.3 mL
